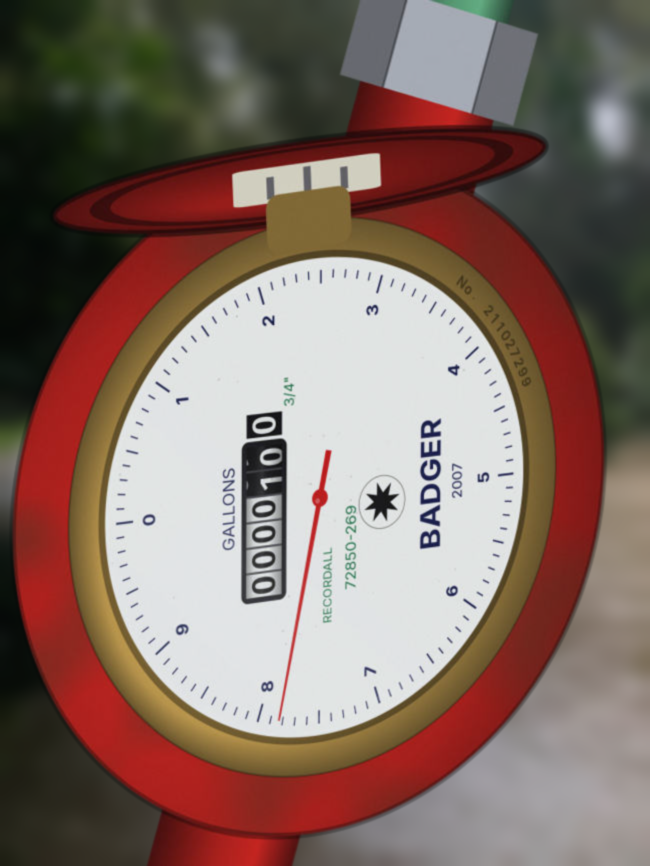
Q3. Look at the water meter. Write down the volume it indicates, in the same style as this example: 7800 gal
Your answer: 97.8 gal
